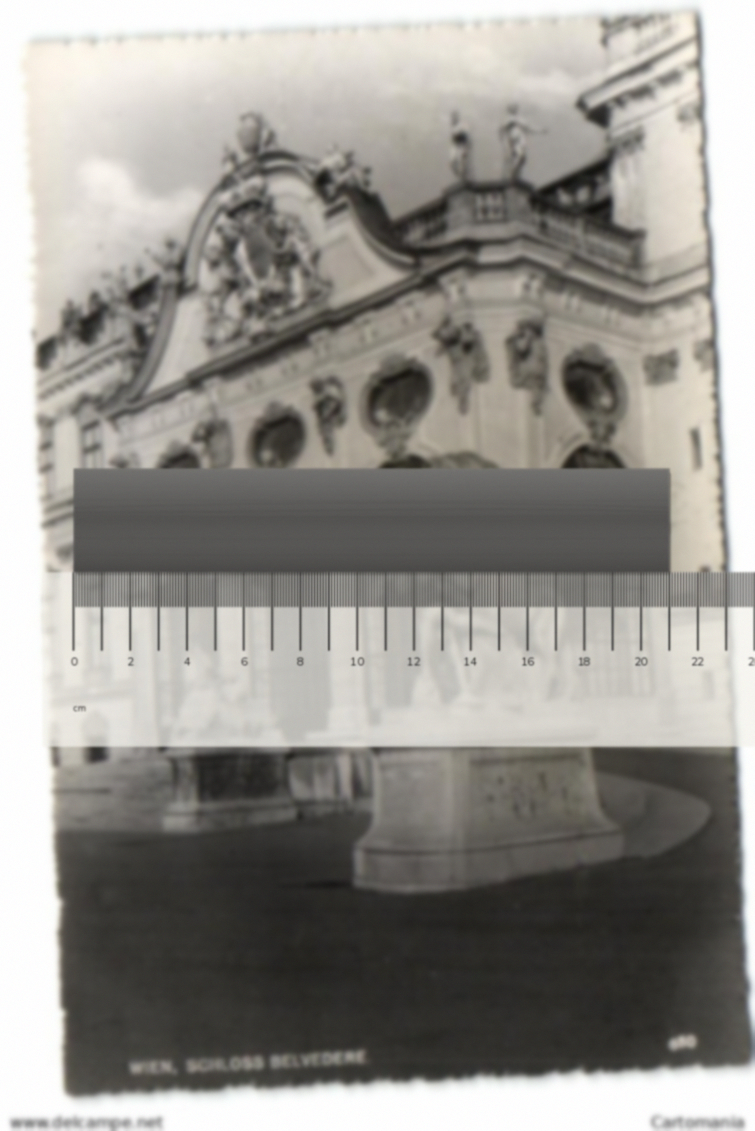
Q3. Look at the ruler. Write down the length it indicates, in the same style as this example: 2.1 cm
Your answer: 21 cm
